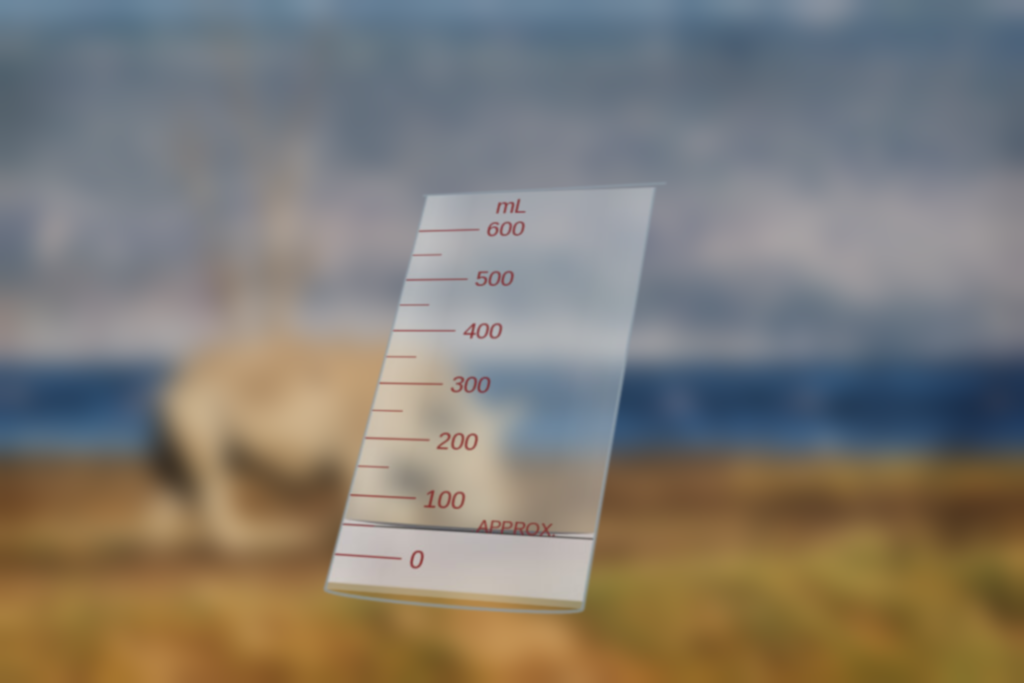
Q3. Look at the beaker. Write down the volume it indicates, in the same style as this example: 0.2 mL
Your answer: 50 mL
